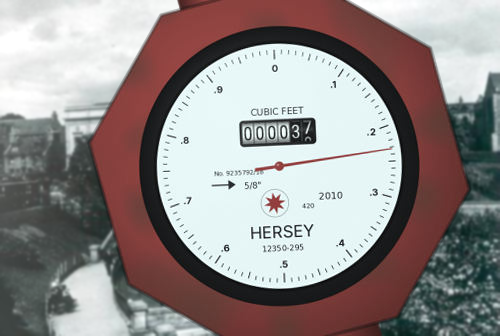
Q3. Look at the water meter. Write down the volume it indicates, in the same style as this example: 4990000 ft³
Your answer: 37.23 ft³
